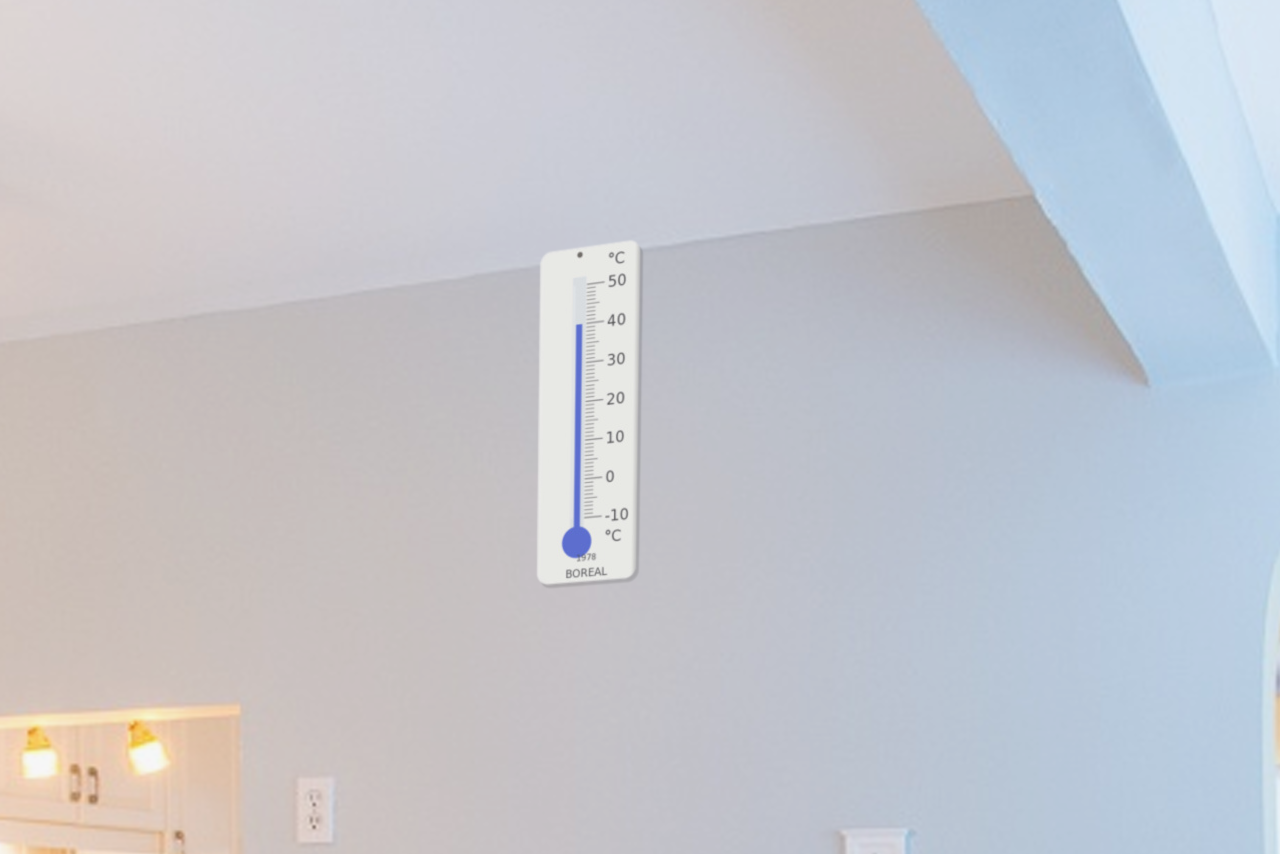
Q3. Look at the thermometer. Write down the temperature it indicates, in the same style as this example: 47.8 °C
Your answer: 40 °C
